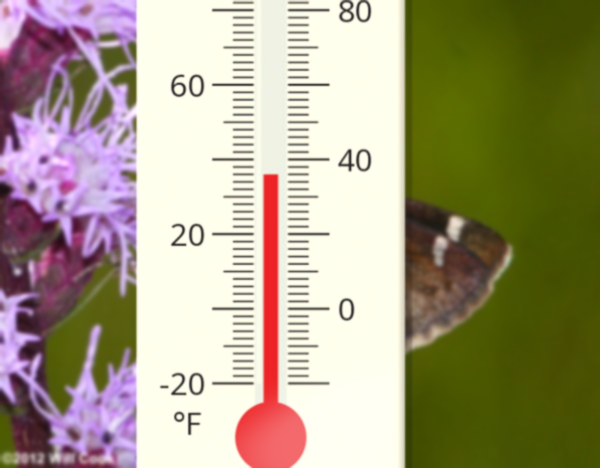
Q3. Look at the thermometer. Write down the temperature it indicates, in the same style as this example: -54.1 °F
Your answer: 36 °F
